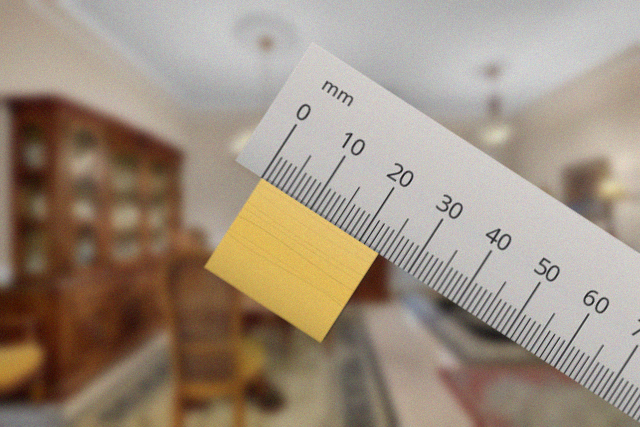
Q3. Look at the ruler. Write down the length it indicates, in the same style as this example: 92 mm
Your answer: 24 mm
